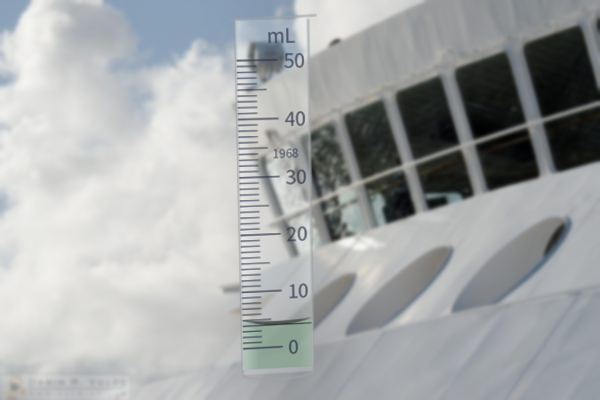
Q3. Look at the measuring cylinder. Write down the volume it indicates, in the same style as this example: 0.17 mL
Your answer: 4 mL
